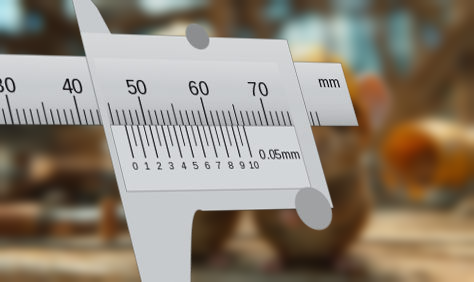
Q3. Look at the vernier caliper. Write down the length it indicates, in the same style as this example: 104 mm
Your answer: 46.8 mm
